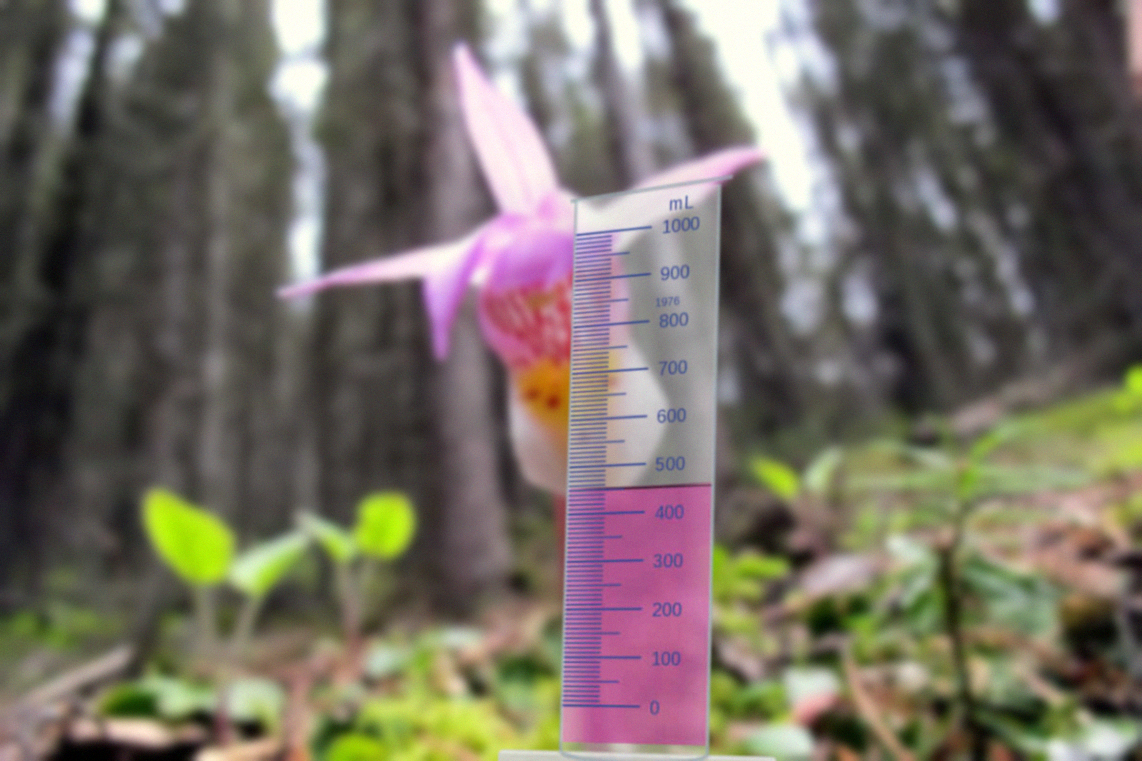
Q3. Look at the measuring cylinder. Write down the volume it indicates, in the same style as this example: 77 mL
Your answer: 450 mL
